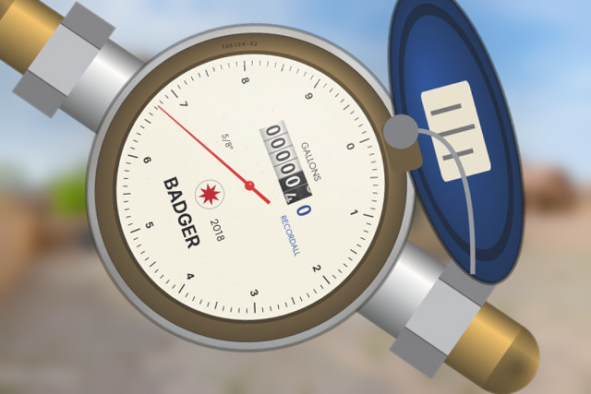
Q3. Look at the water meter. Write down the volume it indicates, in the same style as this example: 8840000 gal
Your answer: 36.7 gal
